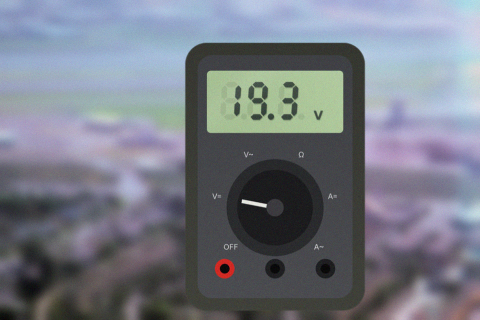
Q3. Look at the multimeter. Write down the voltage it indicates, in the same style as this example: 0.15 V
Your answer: 19.3 V
